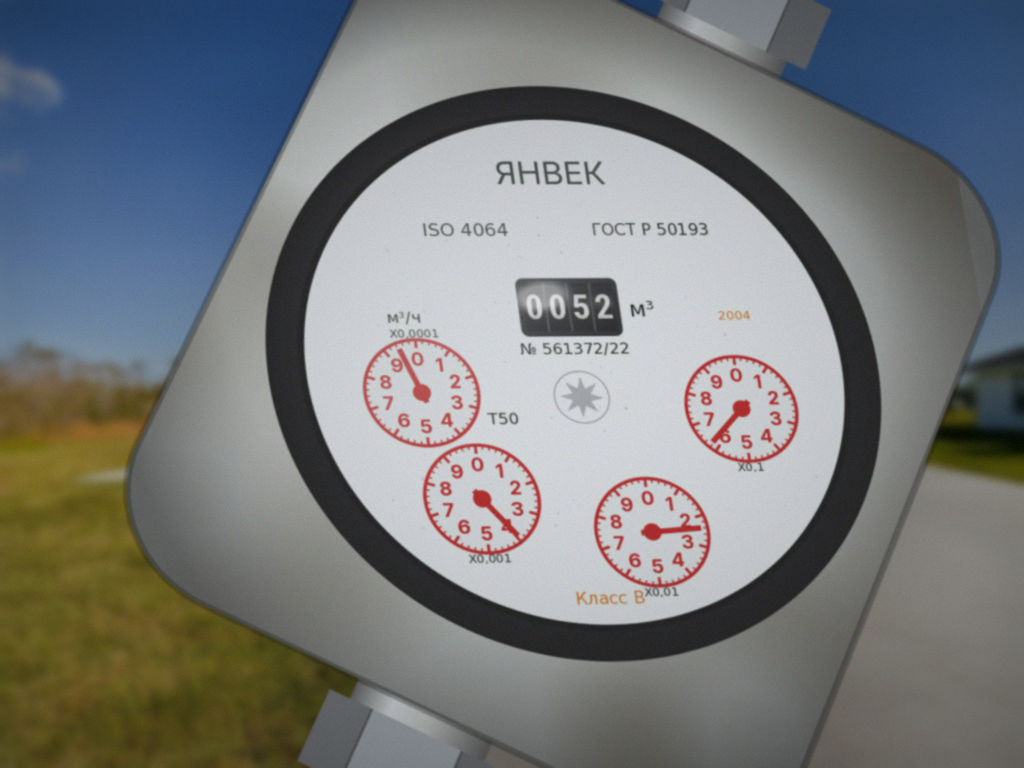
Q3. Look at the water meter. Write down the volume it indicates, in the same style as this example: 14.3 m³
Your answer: 52.6239 m³
